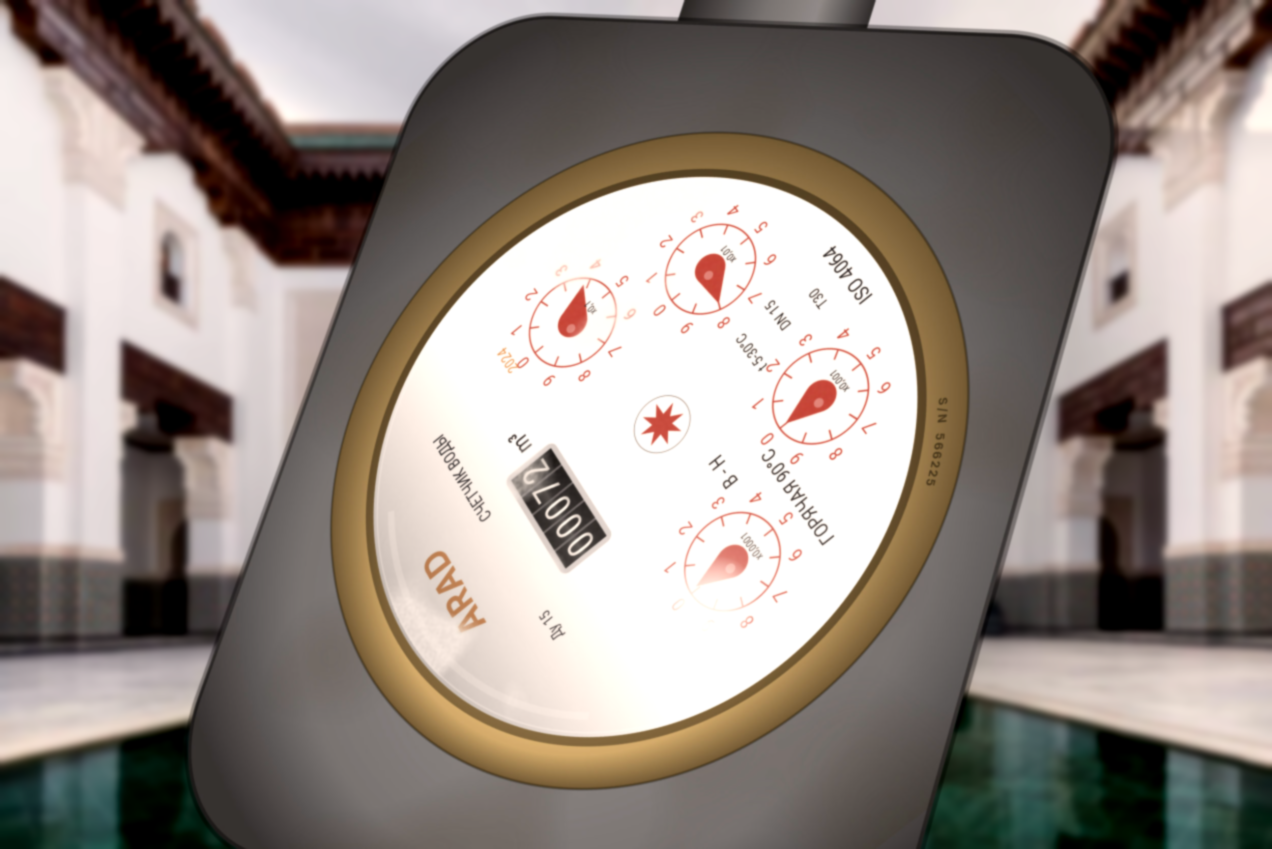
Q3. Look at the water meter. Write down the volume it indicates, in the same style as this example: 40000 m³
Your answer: 72.3800 m³
